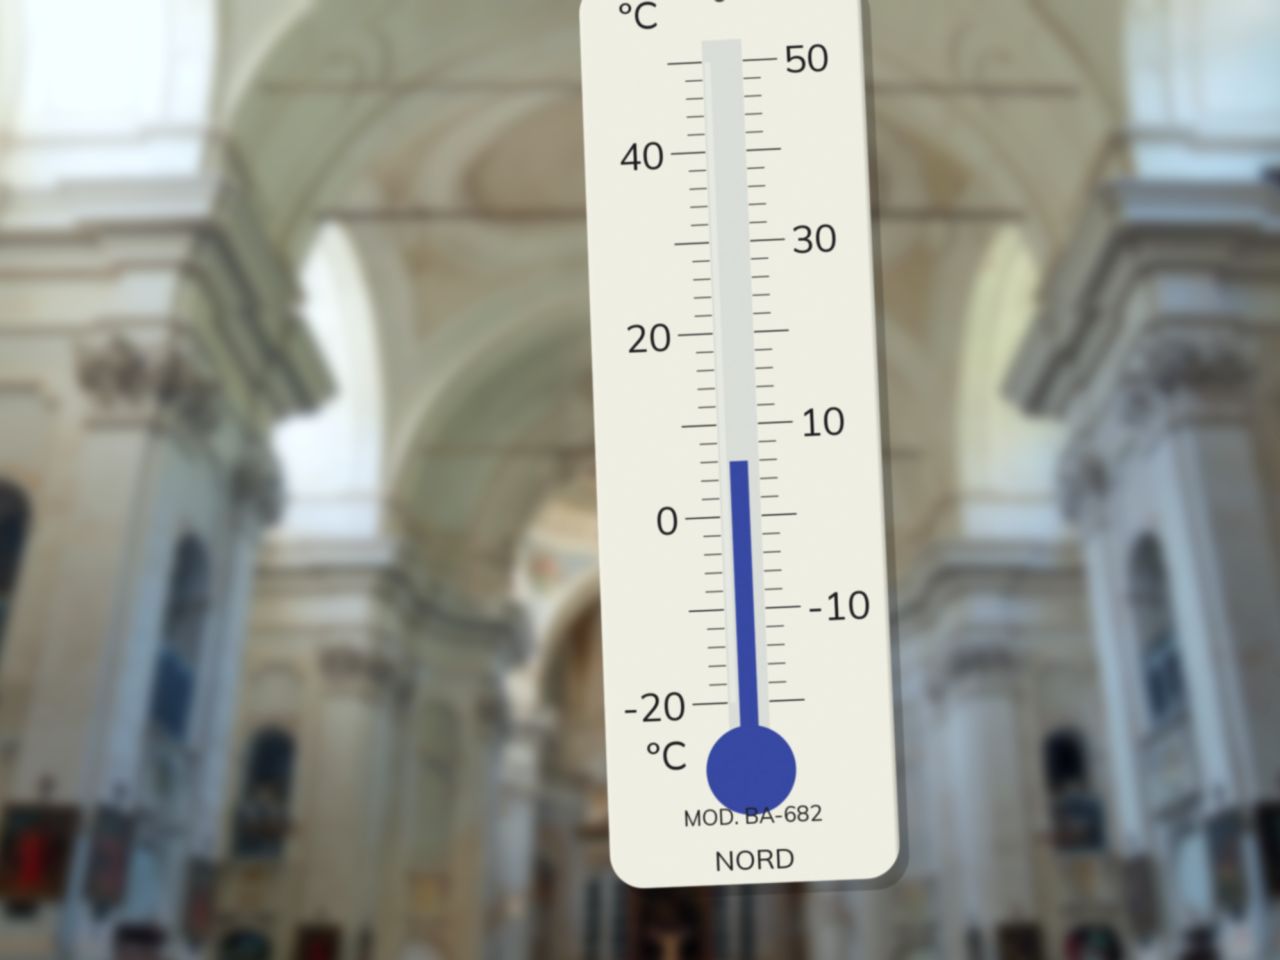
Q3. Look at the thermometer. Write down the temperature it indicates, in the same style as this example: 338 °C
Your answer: 6 °C
